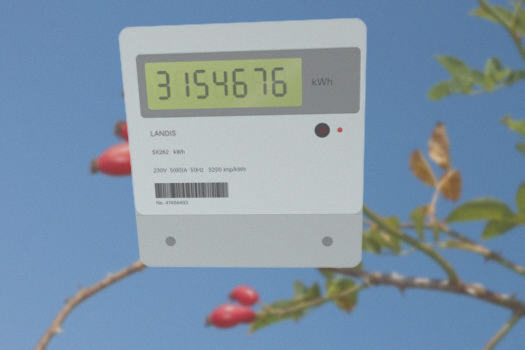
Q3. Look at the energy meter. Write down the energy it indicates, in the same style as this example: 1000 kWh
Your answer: 3154676 kWh
